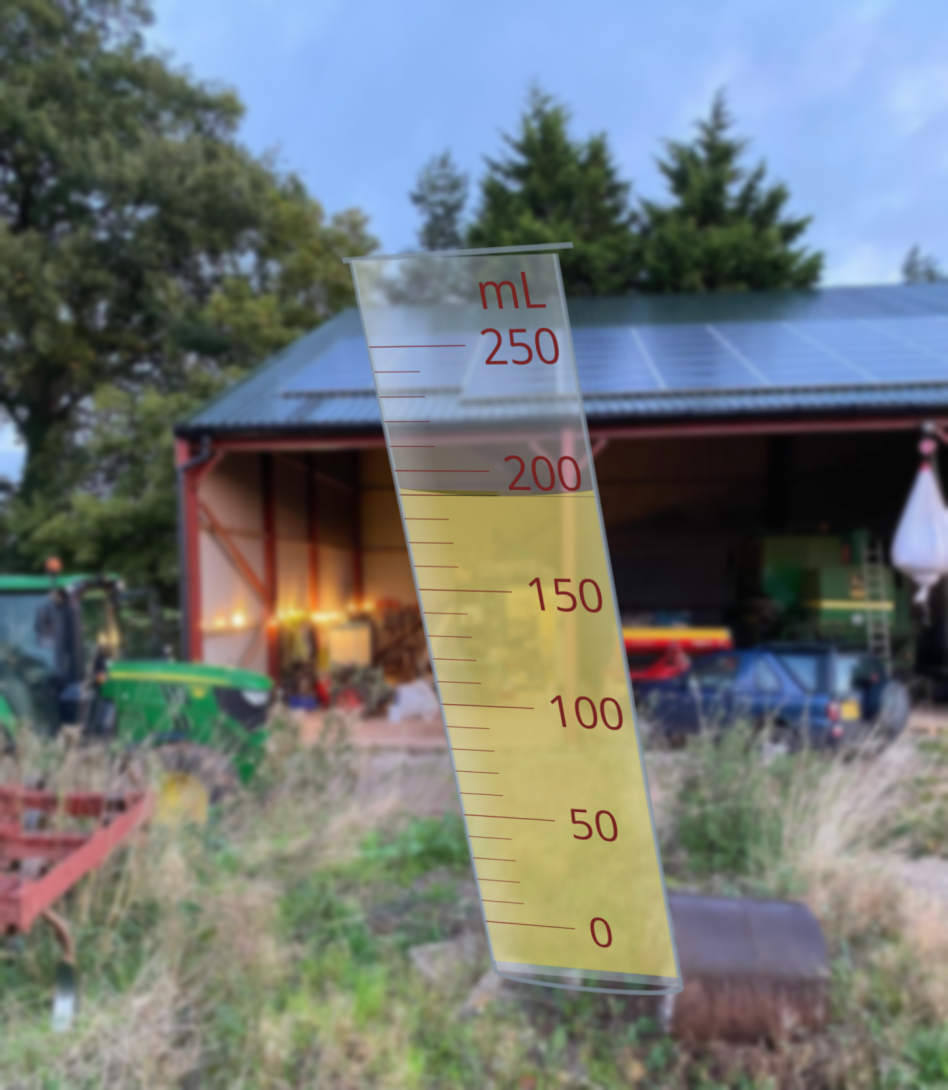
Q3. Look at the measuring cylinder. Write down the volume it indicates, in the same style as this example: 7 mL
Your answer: 190 mL
